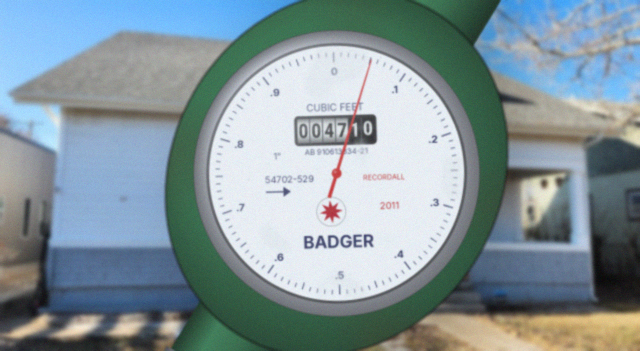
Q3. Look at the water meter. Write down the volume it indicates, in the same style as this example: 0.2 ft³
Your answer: 4710.05 ft³
